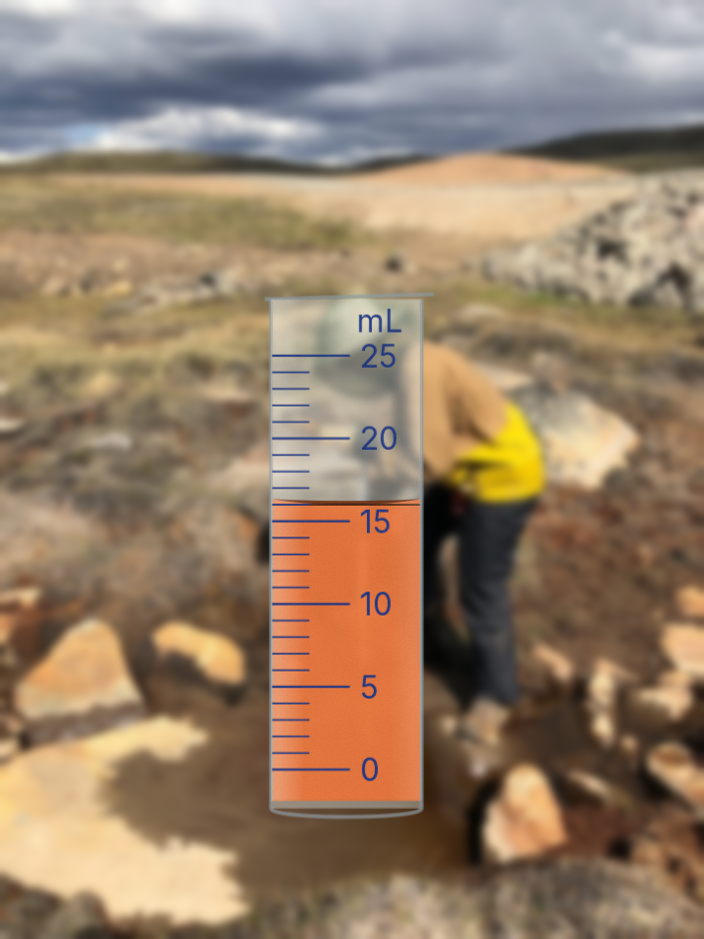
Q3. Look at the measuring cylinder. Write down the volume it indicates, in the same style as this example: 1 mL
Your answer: 16 mL
